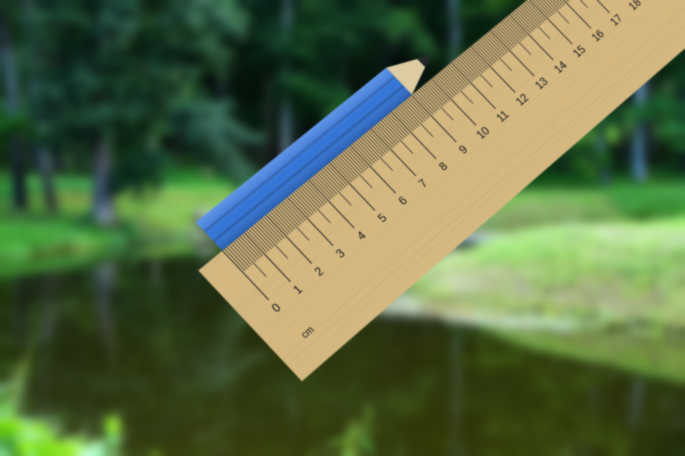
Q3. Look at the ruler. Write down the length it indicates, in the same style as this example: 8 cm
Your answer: 10.5 cm
